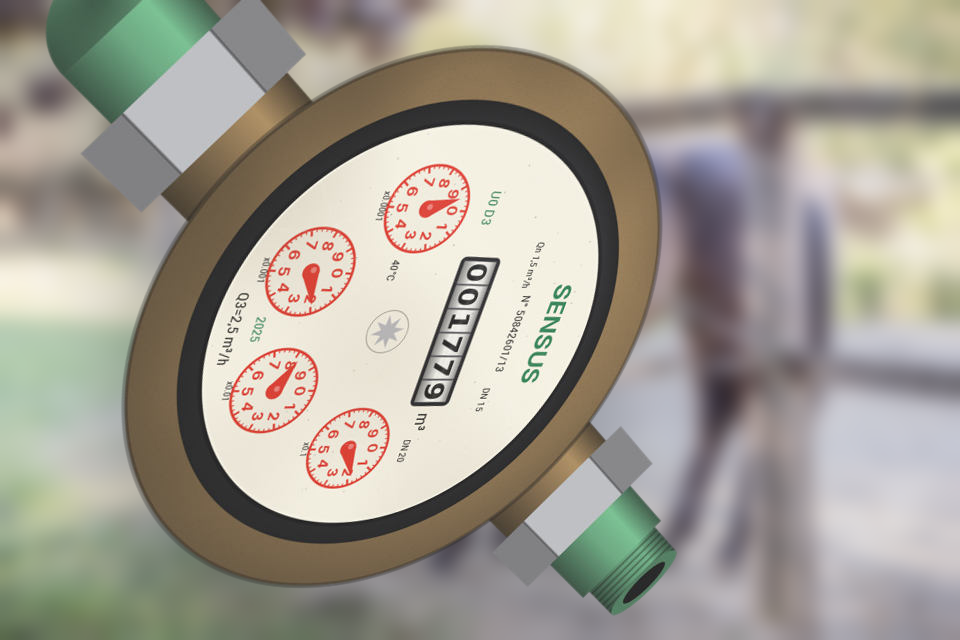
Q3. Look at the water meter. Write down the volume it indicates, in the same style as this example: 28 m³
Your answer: 1779.1819 m³
